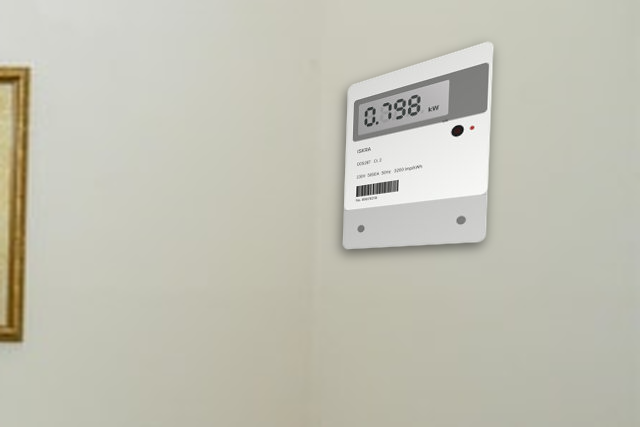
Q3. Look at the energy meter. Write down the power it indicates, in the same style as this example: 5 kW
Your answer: 0.798 kW
